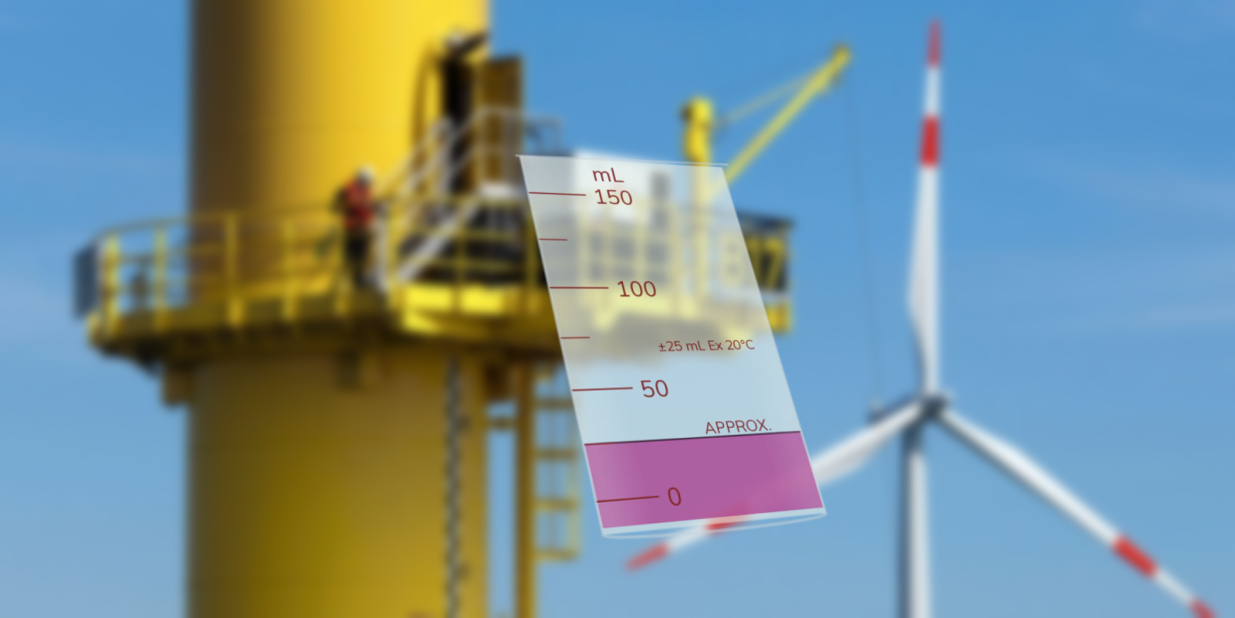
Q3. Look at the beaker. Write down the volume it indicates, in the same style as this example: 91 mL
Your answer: 25 mL
